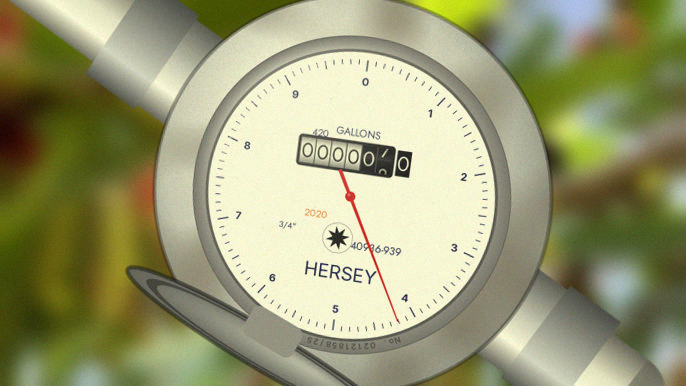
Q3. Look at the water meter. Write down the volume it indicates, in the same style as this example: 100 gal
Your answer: 74.2 gal
